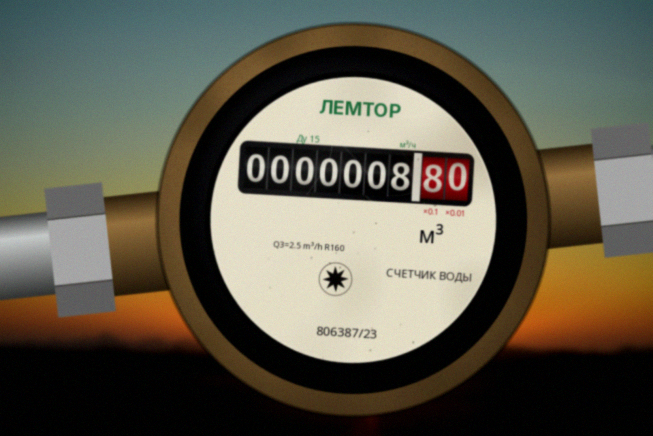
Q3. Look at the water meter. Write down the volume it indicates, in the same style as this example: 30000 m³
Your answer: 8.80 m³
